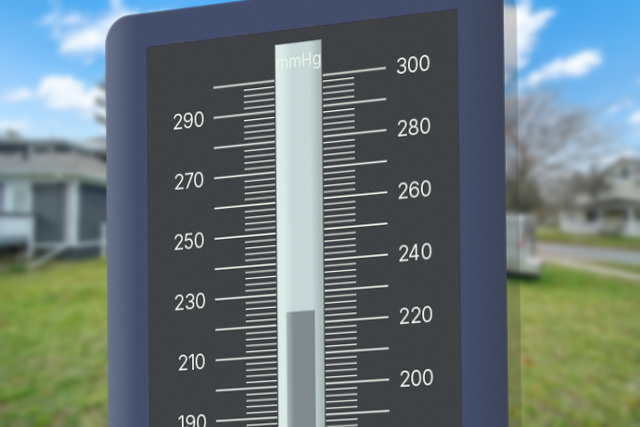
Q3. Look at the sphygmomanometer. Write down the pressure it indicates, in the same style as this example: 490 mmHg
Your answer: 224 mmHg
